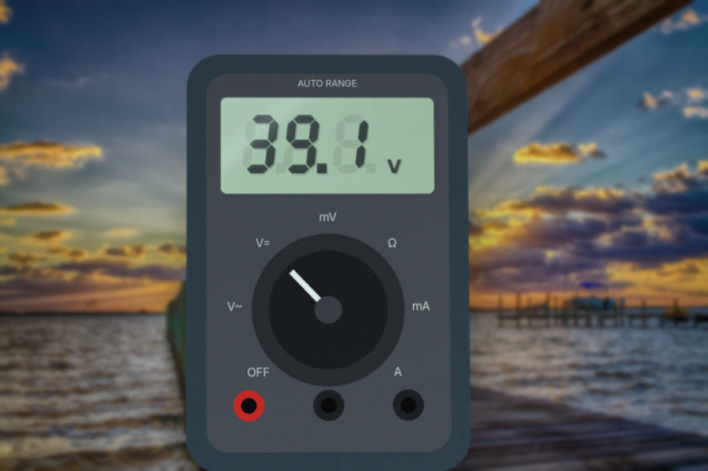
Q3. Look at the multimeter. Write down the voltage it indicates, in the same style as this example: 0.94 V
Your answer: 39.1 V
